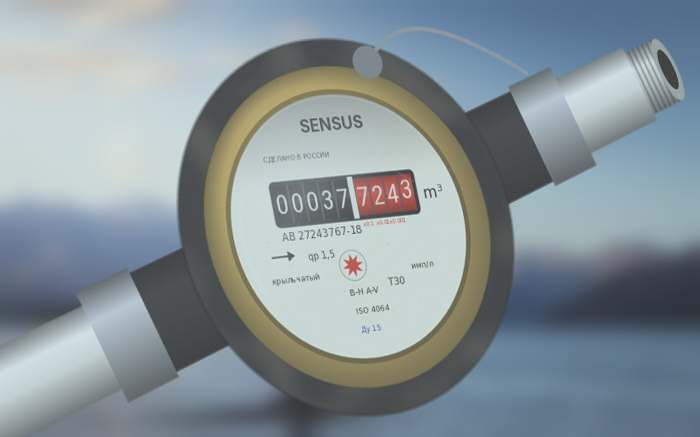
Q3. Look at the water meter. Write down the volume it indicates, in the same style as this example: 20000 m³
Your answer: 37.7243 m³
